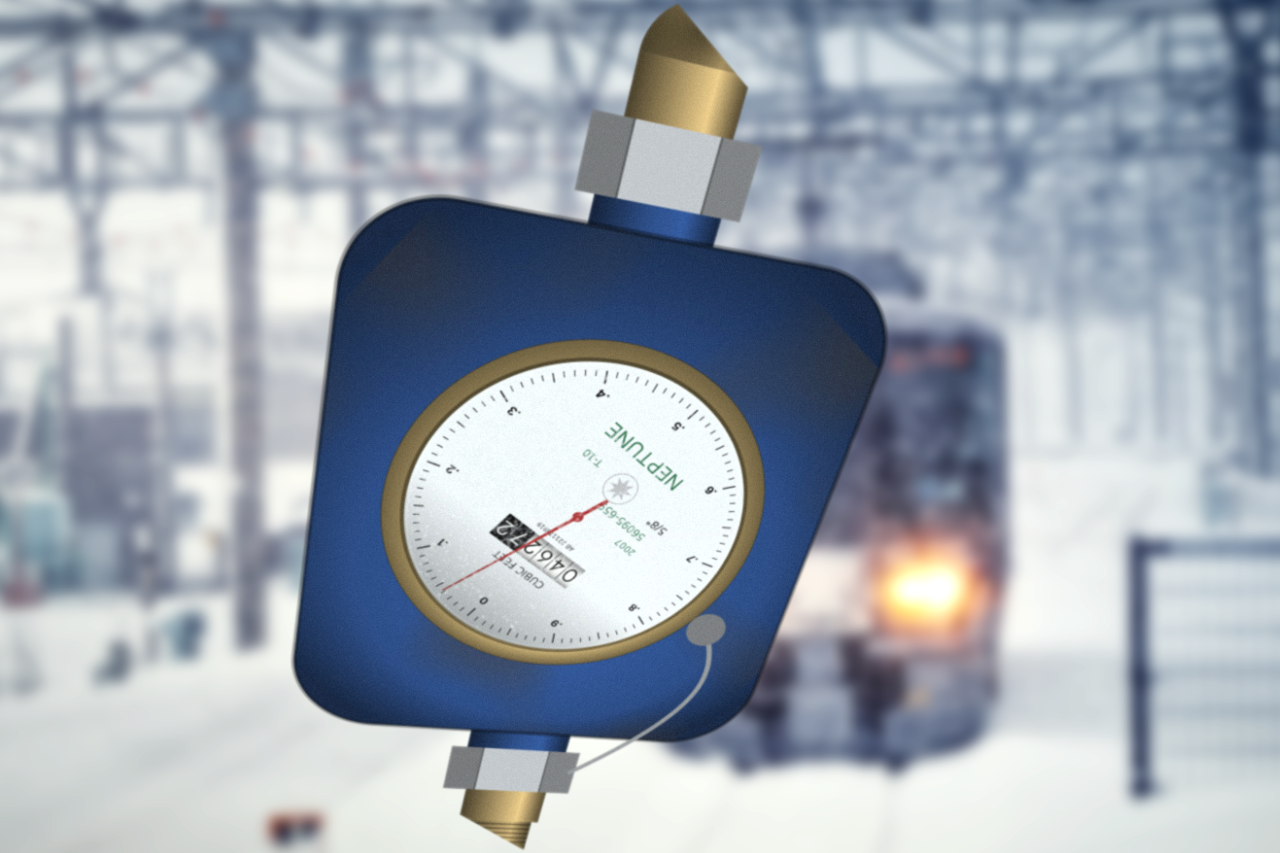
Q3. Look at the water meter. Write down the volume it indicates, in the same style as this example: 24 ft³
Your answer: 46272.04 ft³
